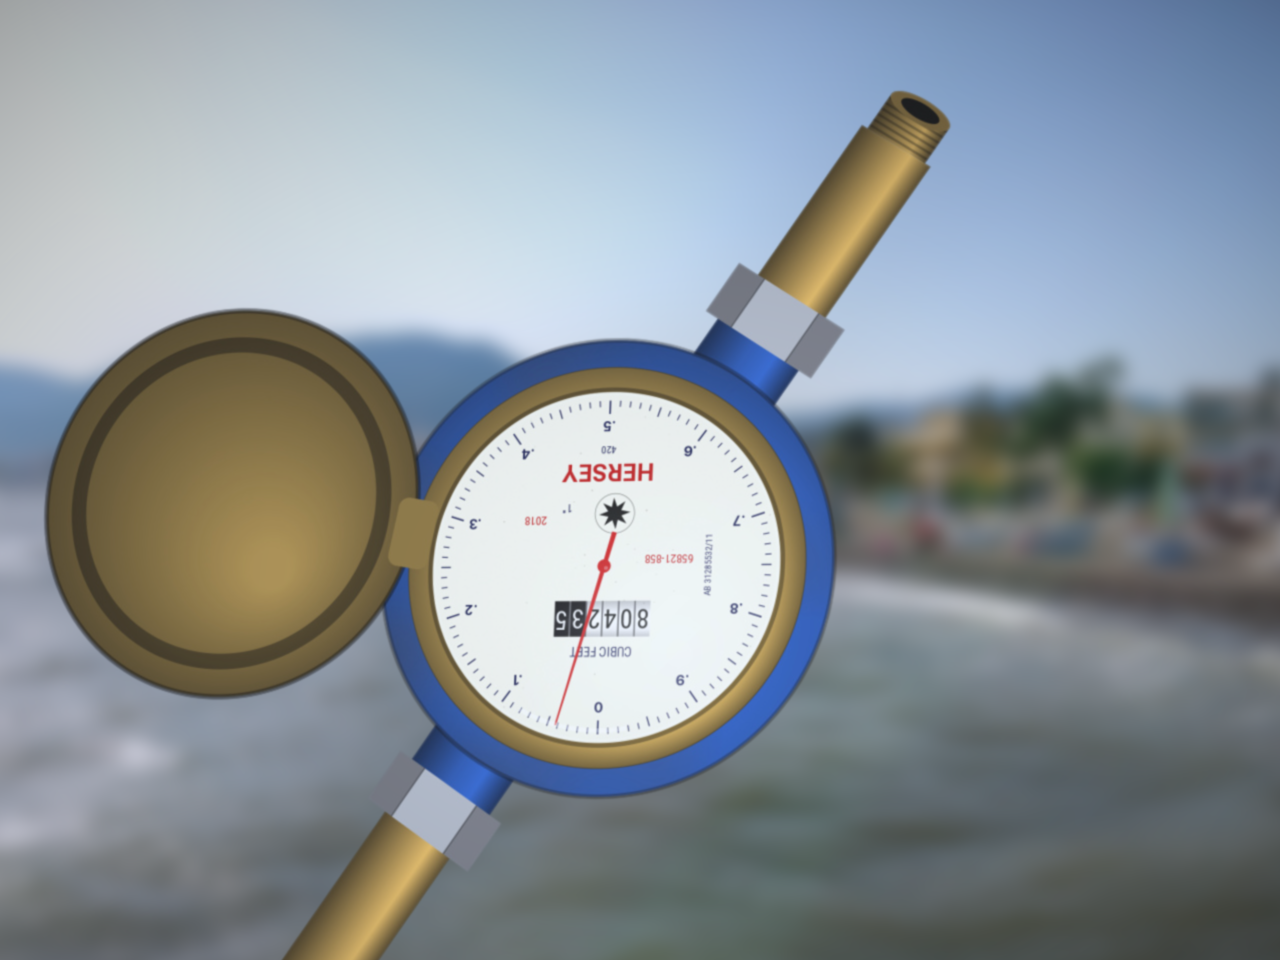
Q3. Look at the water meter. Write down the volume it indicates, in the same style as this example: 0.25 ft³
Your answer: 804235.04 ft³
